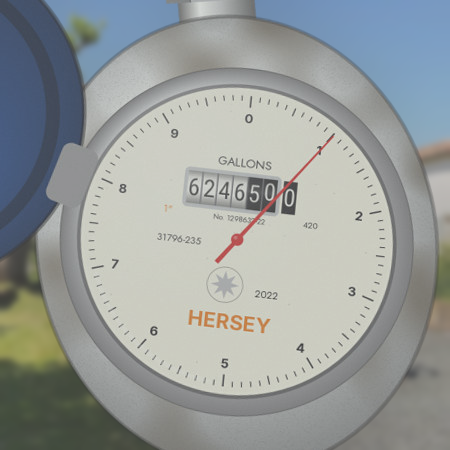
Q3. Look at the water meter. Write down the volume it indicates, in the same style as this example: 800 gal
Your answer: 6246501.0 gal
